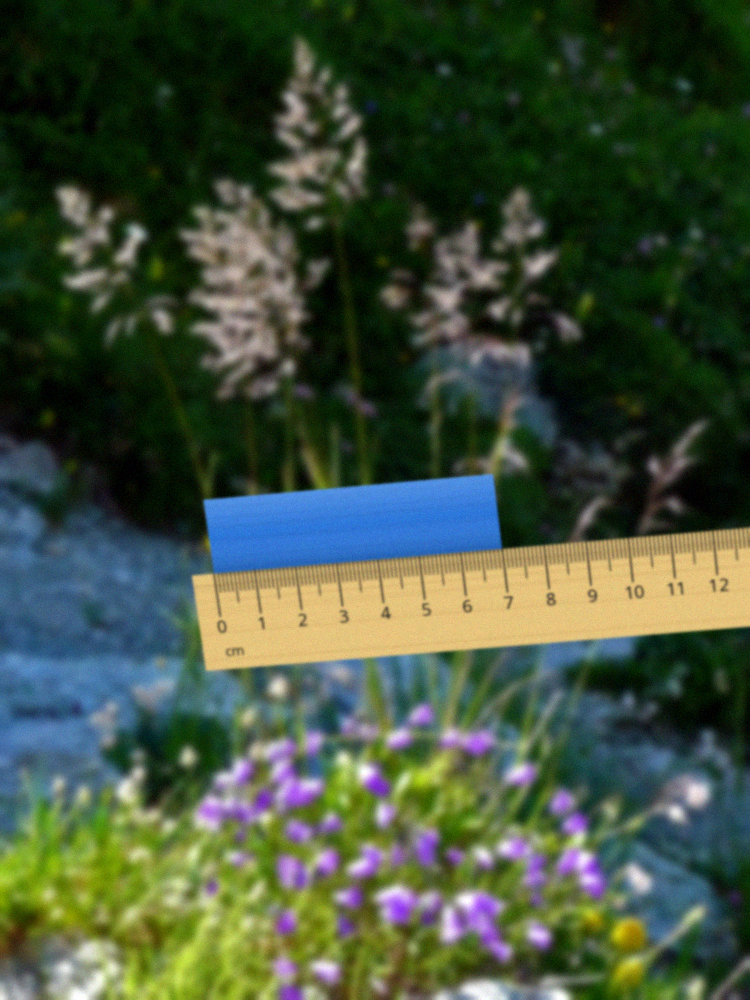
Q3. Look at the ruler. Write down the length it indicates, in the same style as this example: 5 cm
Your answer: 7 cm
